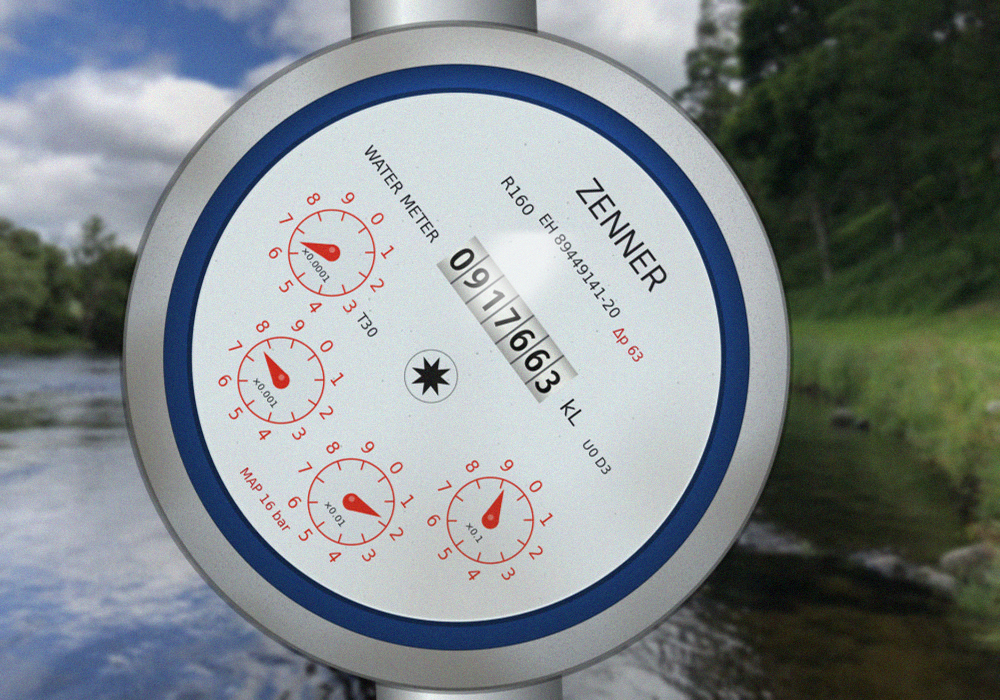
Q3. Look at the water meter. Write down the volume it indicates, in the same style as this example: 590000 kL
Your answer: 917662.9176 kL
